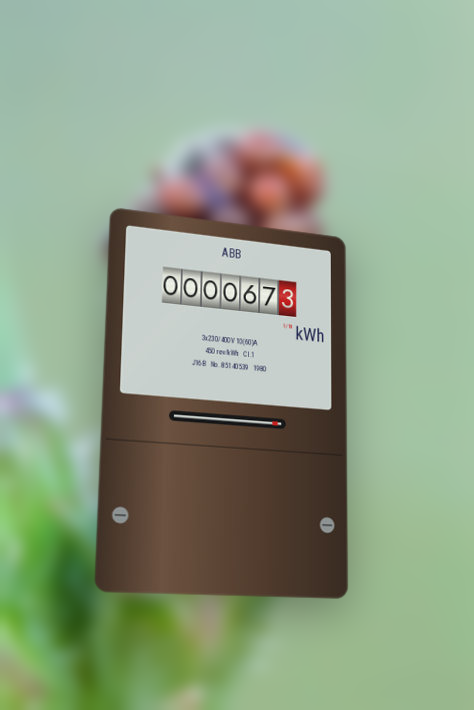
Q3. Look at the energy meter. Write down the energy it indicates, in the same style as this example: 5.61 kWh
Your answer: 67.3 kWh
